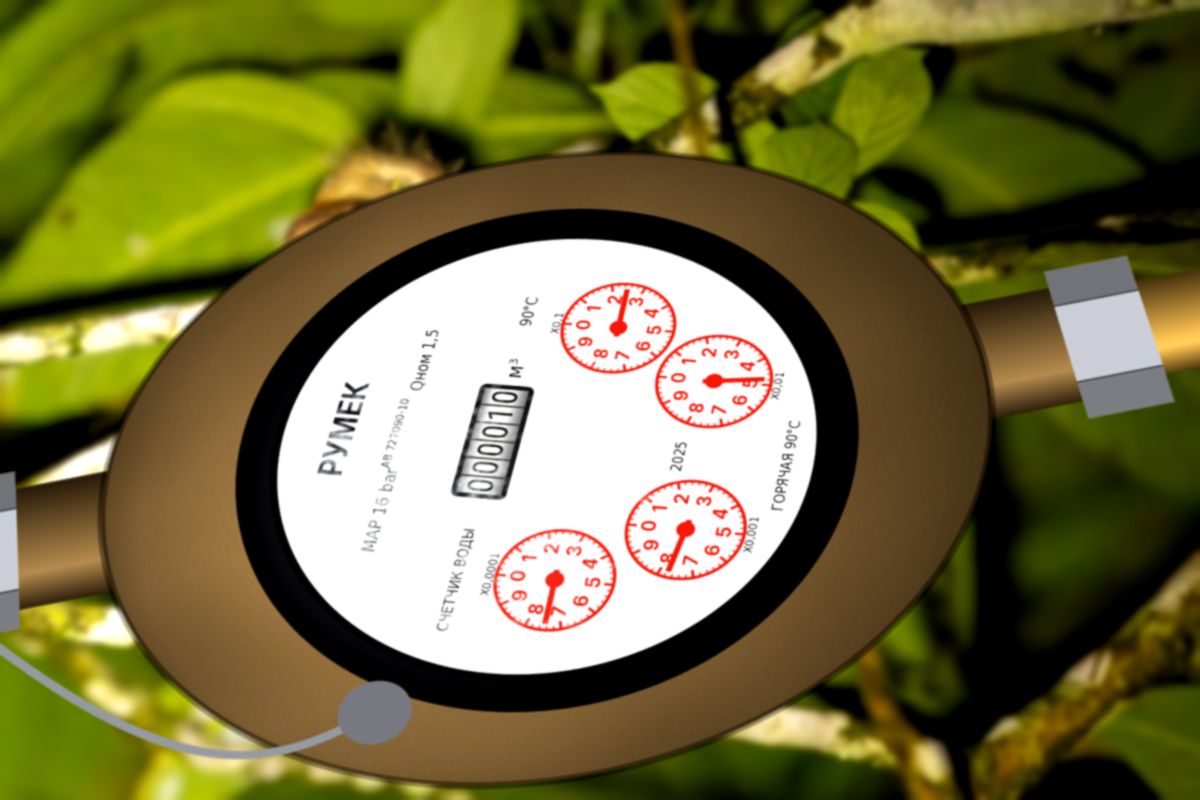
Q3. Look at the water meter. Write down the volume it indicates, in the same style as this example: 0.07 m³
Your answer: 10.2477 m³
